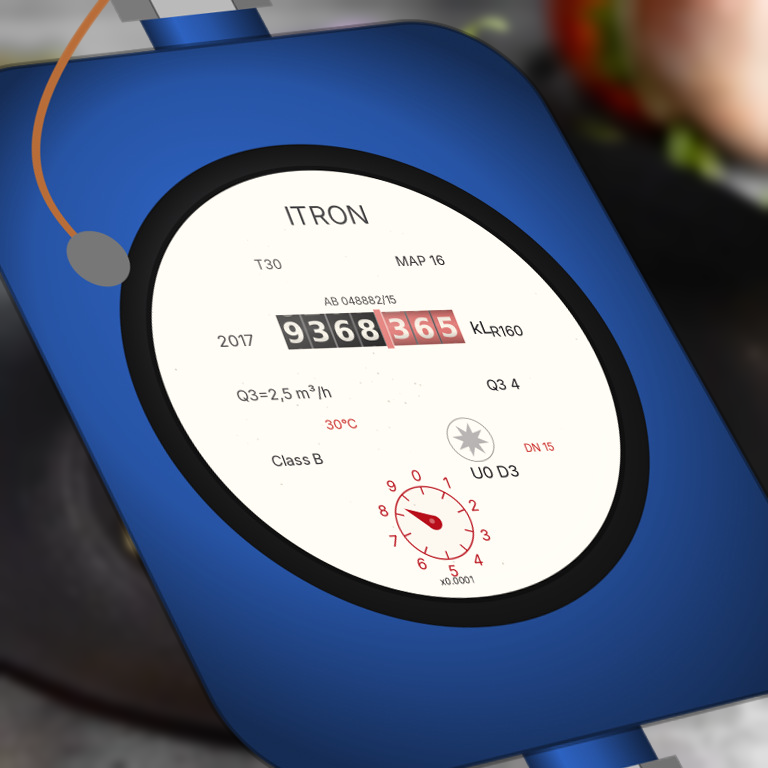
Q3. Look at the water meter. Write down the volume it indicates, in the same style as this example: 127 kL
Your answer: 9368.3658 kL
